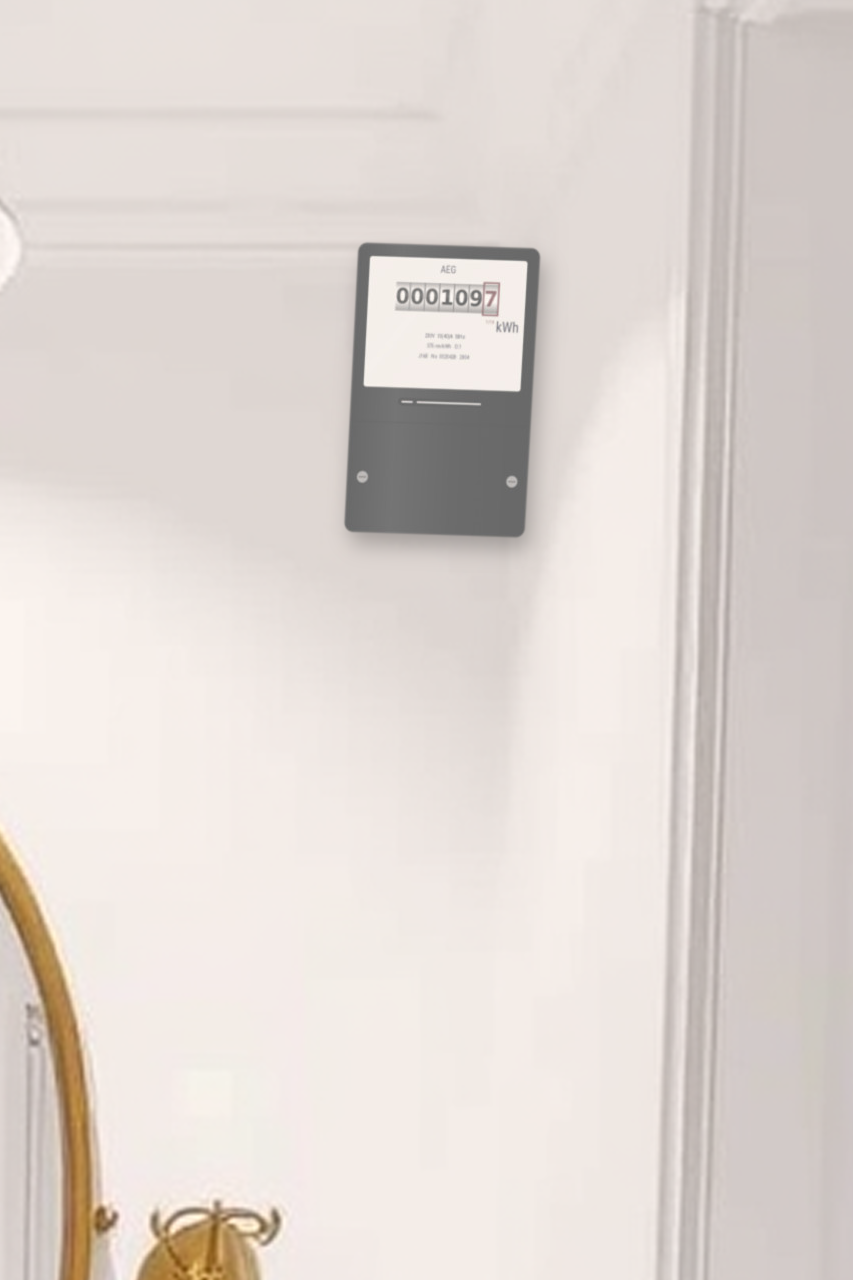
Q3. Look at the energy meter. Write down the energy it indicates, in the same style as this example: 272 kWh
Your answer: 109.7 kWh
